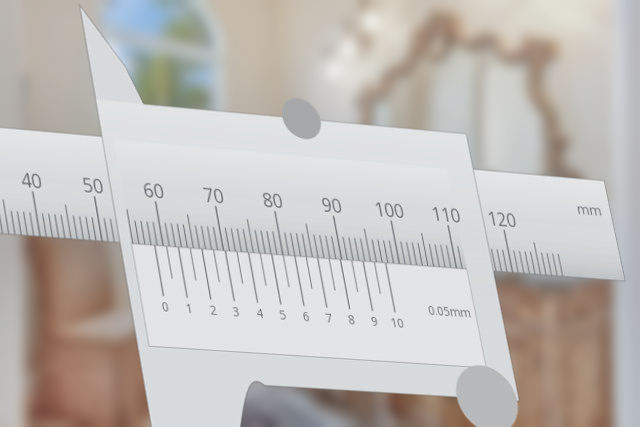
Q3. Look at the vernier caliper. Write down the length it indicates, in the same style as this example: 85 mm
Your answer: 58.6 mm
